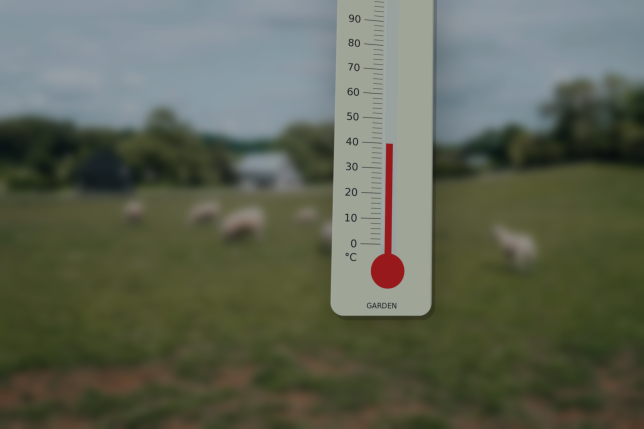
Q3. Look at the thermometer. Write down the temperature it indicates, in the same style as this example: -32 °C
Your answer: 40 °C
